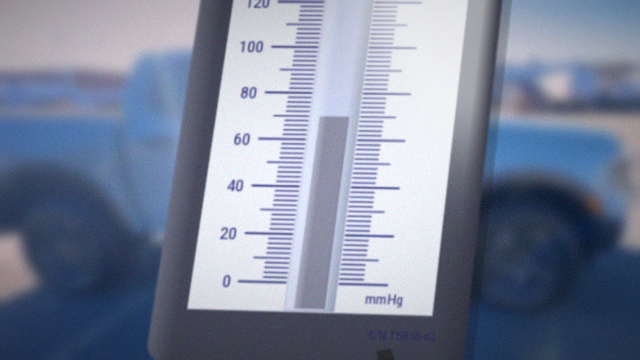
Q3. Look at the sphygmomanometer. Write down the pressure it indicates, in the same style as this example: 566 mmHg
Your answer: 70 mmHg
